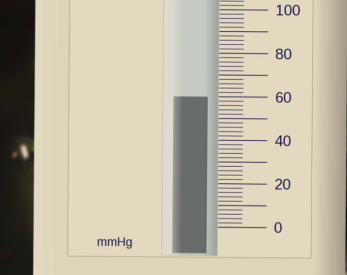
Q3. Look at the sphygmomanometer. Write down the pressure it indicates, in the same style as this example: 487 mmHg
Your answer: 60 mmHg
